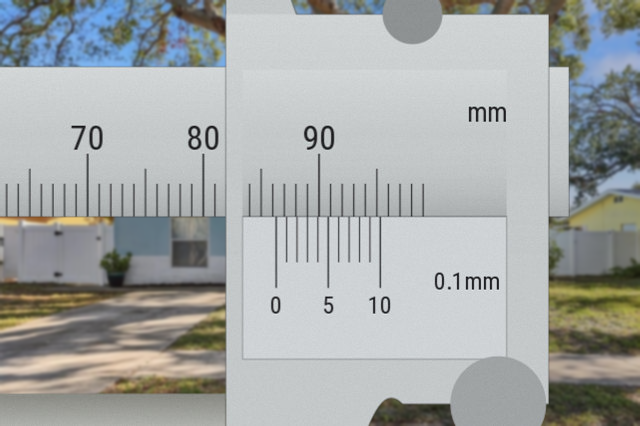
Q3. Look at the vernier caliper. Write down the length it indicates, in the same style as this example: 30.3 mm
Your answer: 86.3 mm
